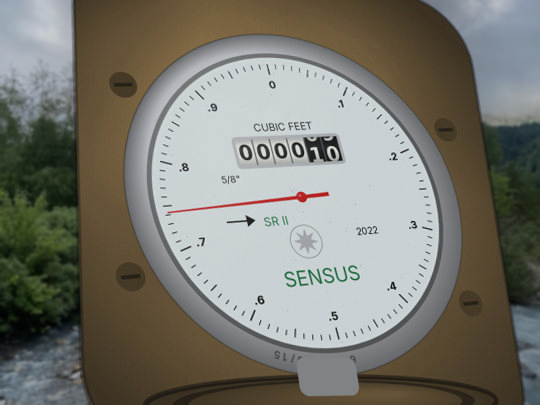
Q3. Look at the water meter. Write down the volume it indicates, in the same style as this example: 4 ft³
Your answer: 9.74 ft³
